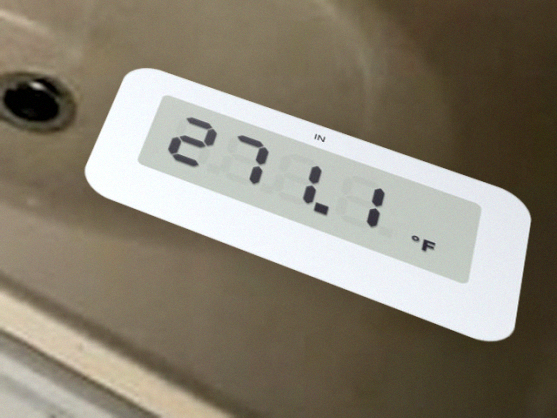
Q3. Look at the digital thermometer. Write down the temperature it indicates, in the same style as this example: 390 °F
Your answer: 271.1 °F
